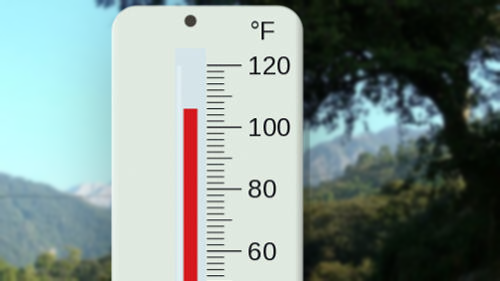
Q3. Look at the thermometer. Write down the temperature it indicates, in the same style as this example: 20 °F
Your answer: 106 °F
